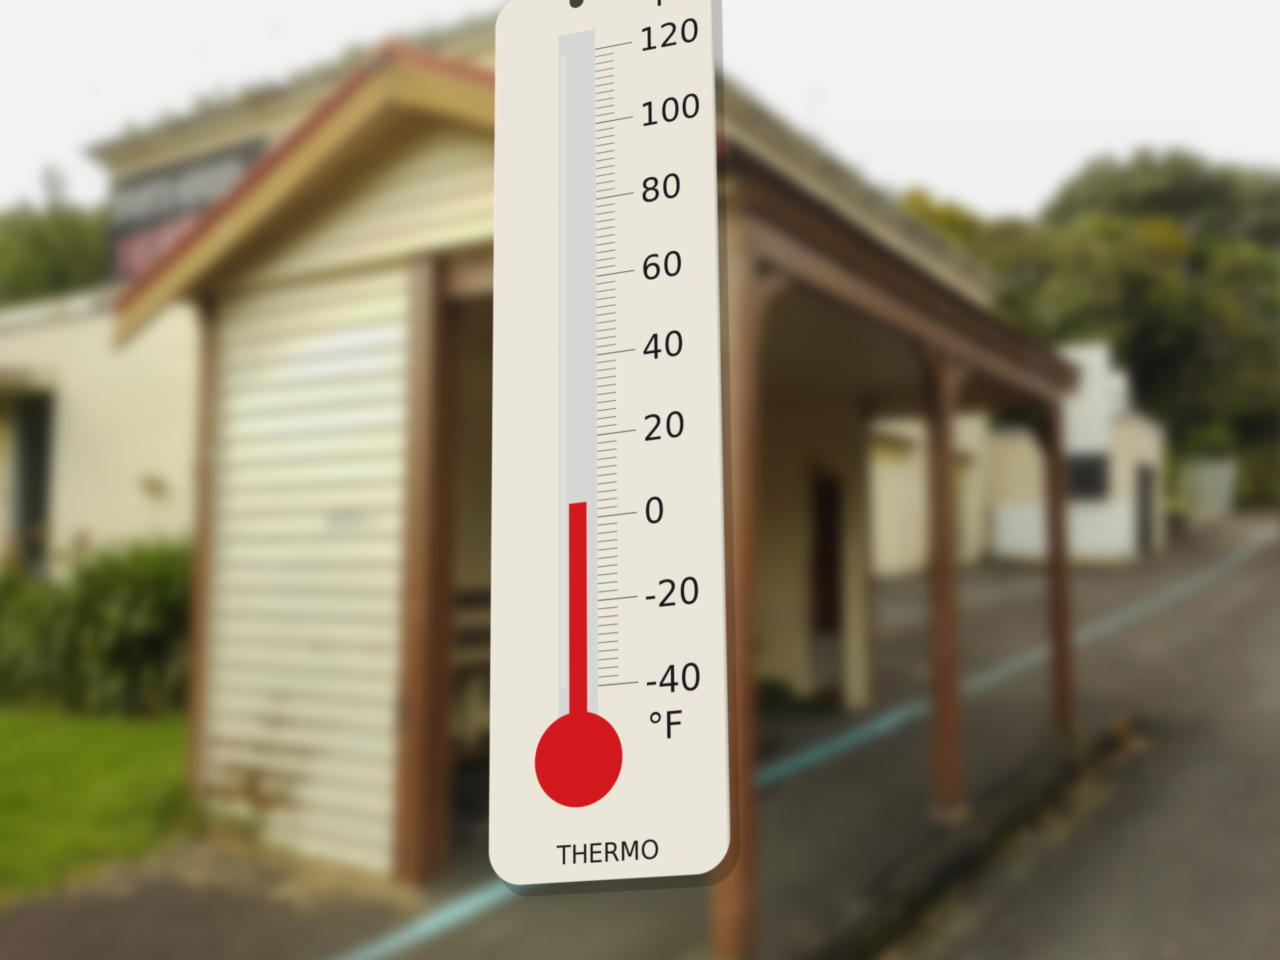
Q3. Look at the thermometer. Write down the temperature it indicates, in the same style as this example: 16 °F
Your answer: 4 °F
